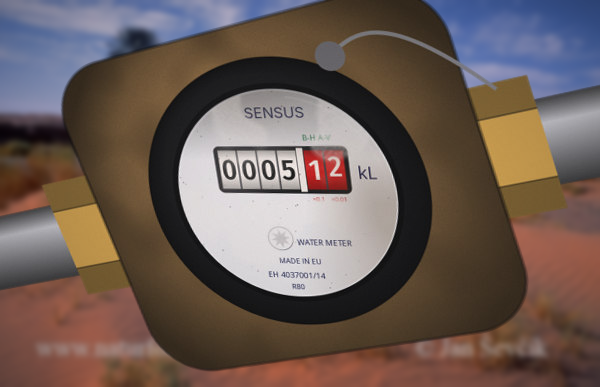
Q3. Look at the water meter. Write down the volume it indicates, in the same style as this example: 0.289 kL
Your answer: 5.12 kL
